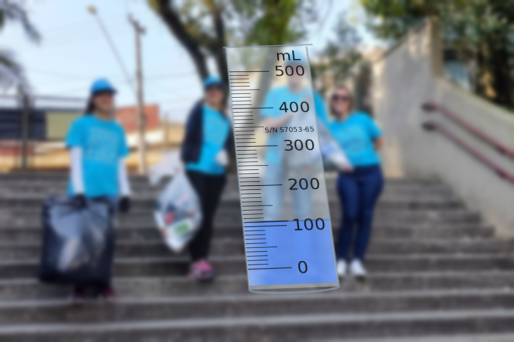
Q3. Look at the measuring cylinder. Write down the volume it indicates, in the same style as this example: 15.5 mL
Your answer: 110 mL
